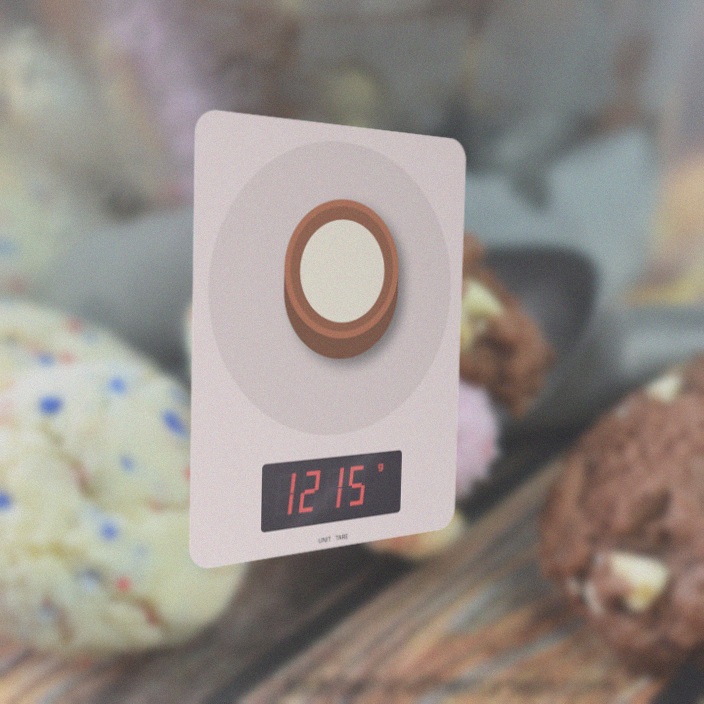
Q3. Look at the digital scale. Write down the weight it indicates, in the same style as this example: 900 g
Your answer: 1215 g
